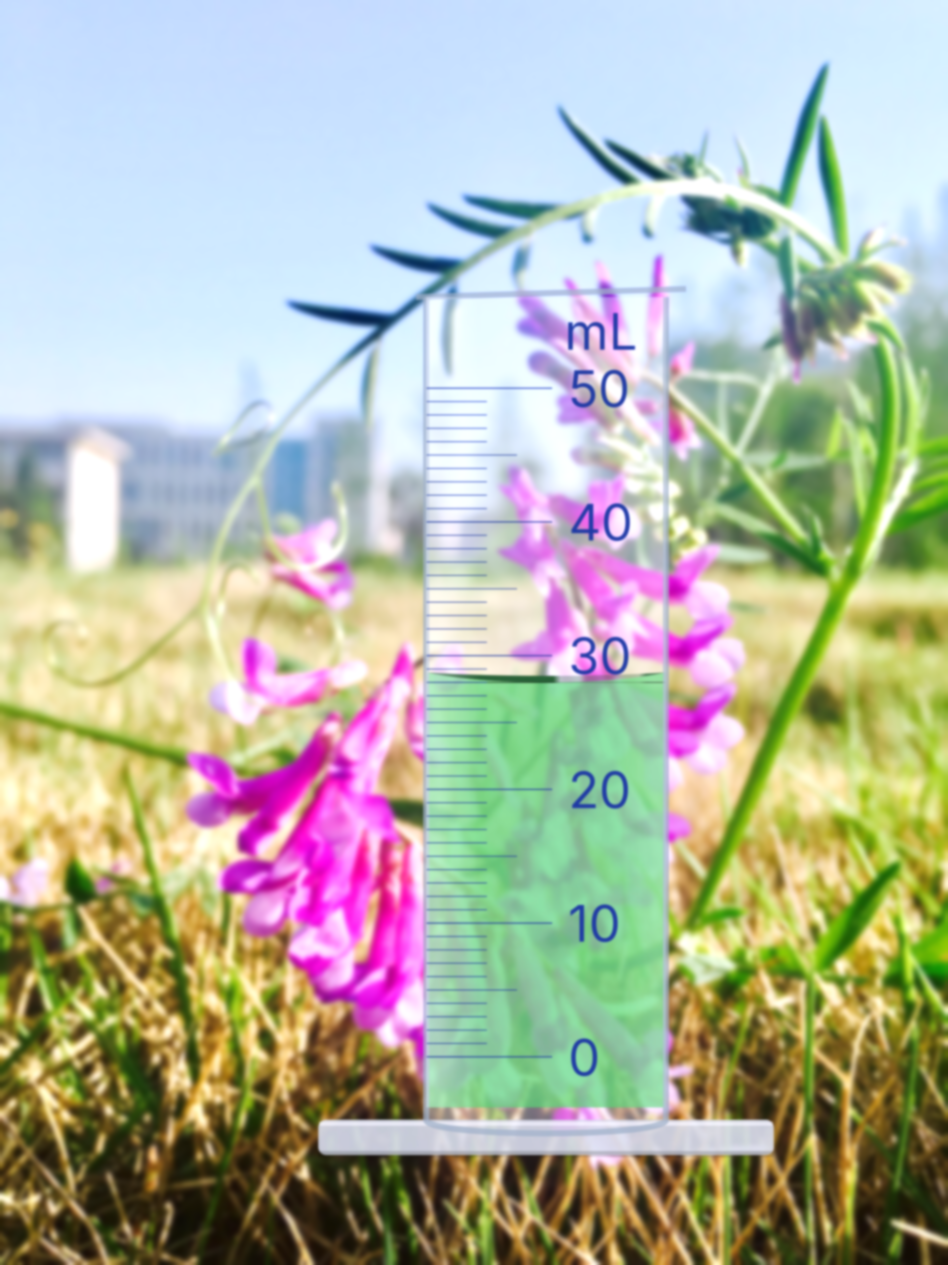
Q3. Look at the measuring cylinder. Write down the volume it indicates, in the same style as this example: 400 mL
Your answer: 28 mL
